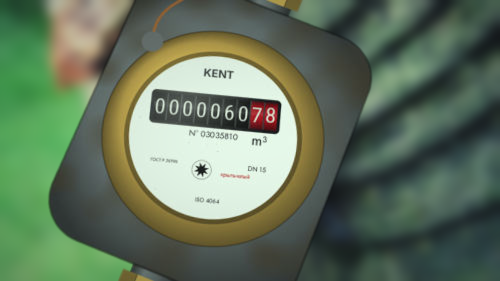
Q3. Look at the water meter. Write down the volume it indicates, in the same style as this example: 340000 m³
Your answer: 60.78 m³
